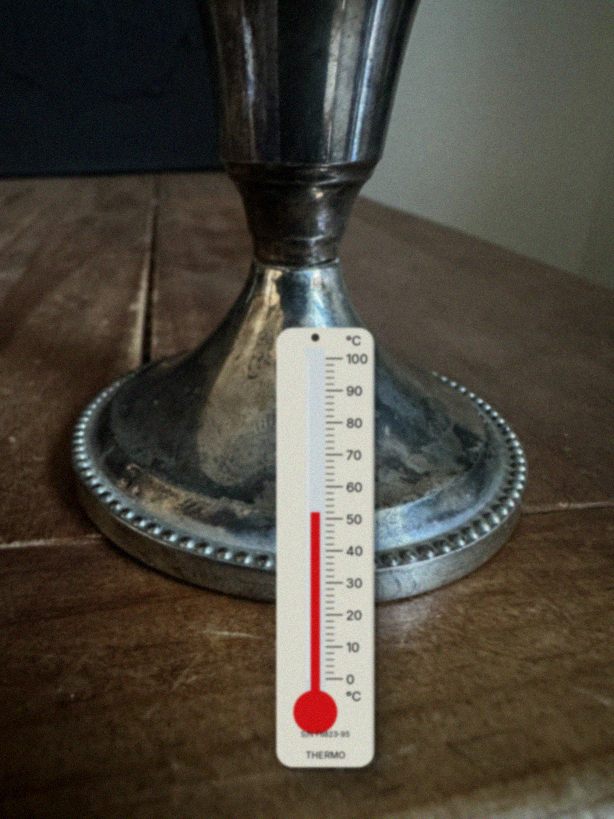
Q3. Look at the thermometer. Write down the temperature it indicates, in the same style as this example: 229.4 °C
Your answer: 52 °C
